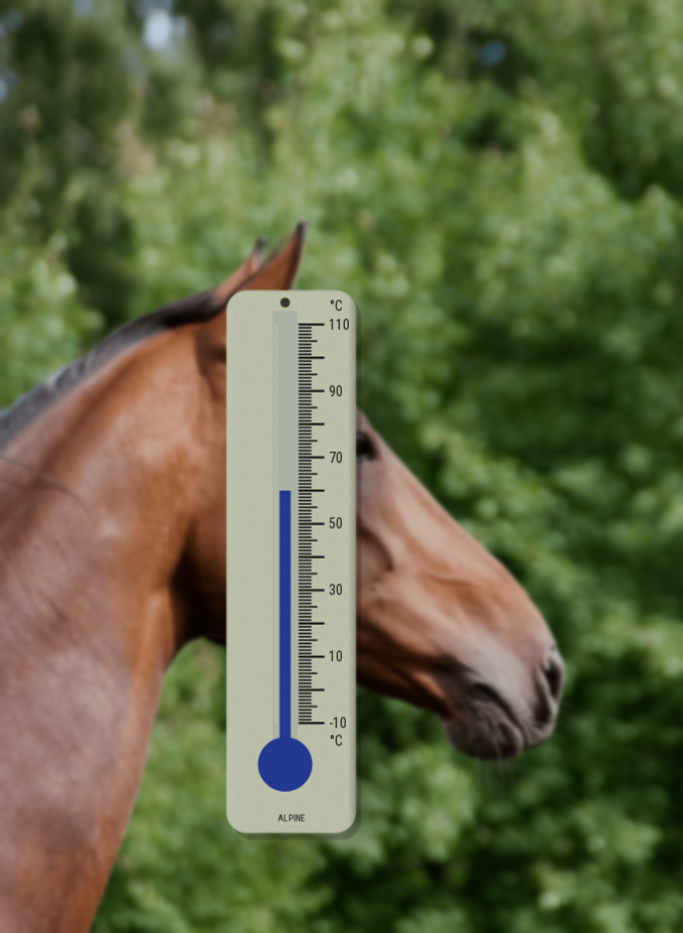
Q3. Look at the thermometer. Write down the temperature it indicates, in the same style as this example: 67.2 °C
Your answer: 60 °C
